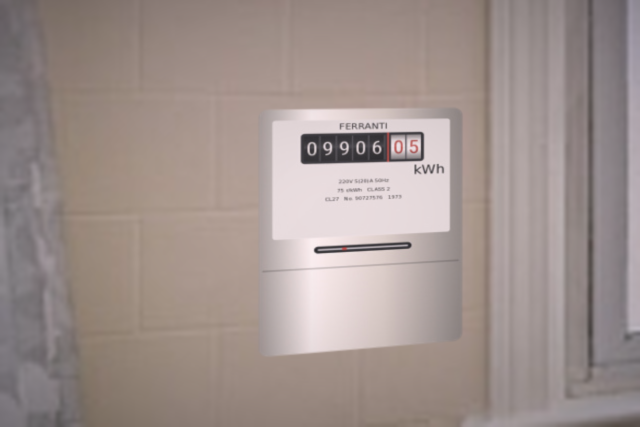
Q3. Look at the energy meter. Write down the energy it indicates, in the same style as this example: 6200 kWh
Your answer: 9906.05 kWh
